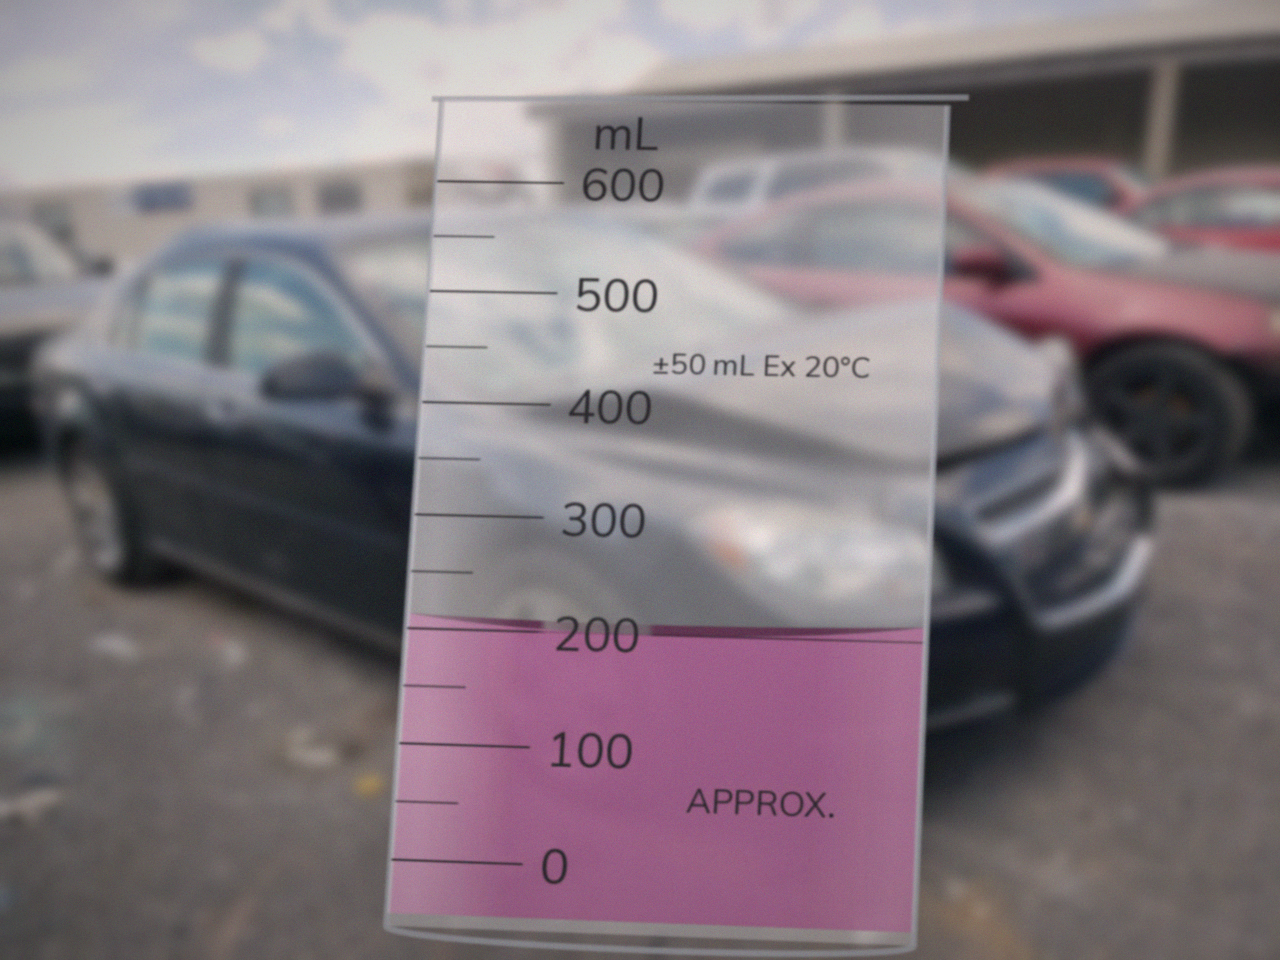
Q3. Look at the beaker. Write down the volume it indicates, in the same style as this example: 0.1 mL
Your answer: 200 mL
